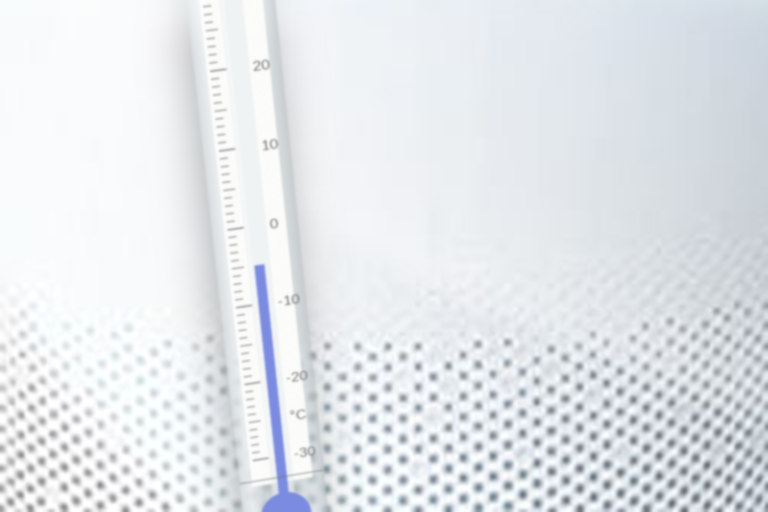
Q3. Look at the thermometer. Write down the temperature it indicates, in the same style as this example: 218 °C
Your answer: -5 °C
